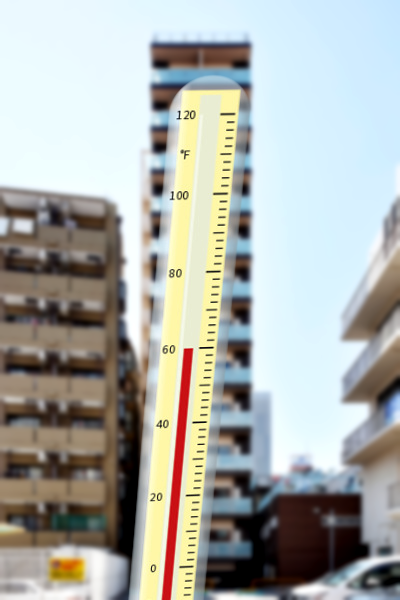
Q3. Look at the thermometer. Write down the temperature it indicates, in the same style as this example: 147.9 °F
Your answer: 60 °F
